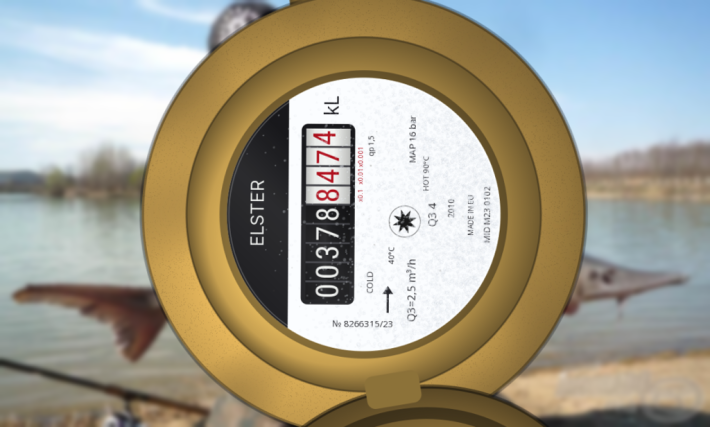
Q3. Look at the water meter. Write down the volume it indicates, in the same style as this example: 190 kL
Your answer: 378.8474 kL
